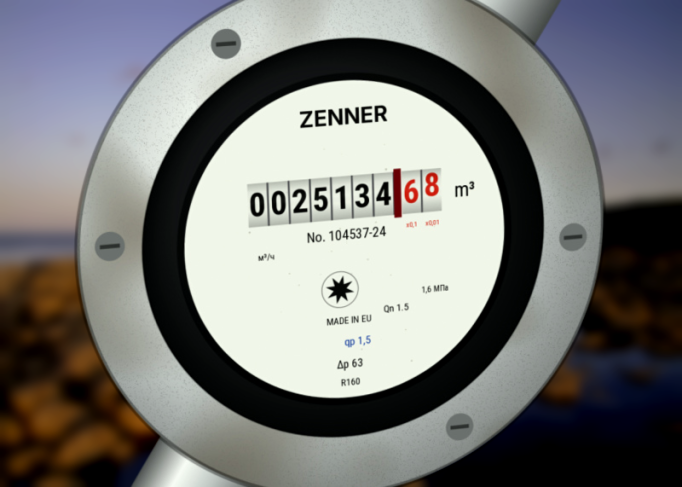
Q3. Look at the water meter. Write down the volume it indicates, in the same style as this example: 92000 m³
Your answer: 25134.68 m³
